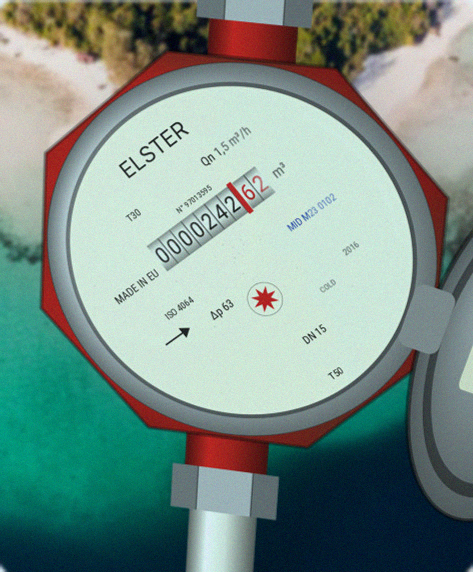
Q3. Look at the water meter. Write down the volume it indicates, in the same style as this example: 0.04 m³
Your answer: 242.62 m³
